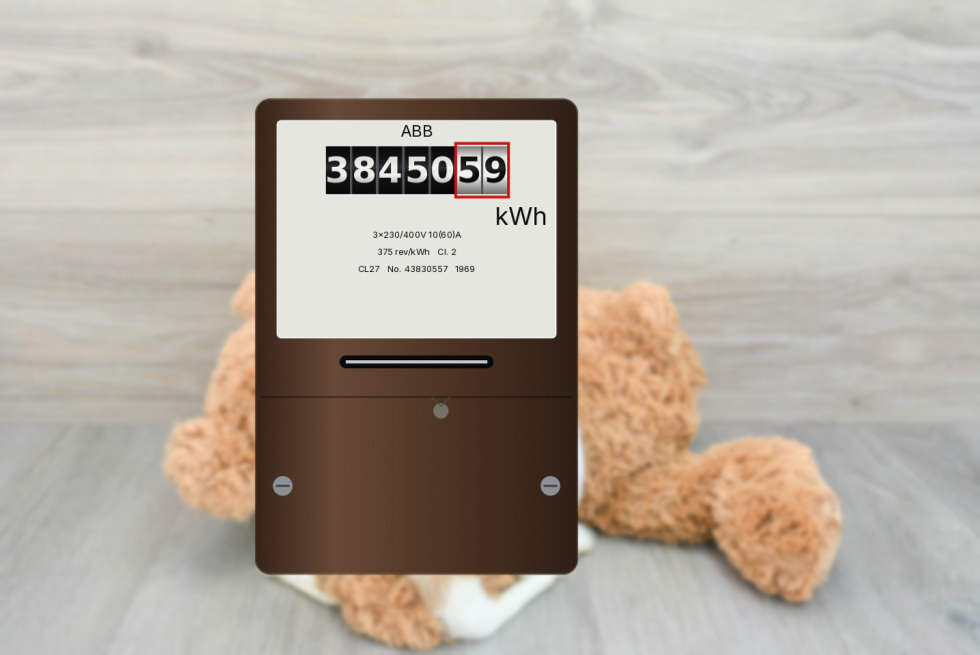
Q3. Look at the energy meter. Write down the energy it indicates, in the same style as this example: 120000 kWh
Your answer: 38450.59 kWh
